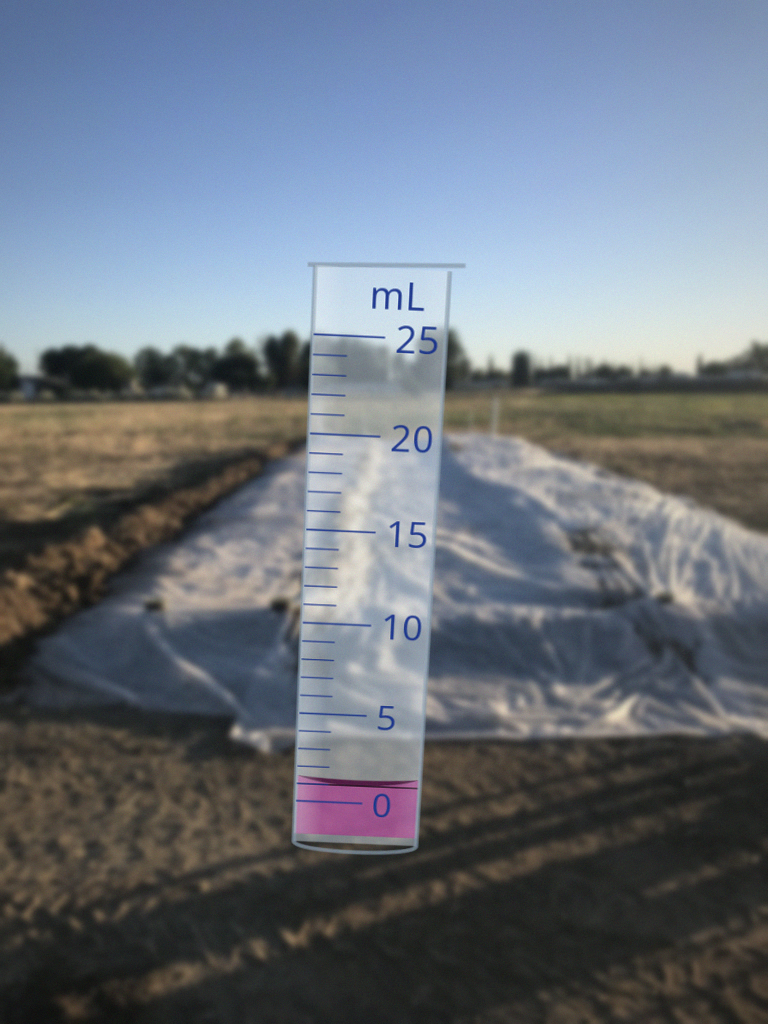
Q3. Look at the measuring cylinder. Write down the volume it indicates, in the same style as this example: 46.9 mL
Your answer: 1 mL
